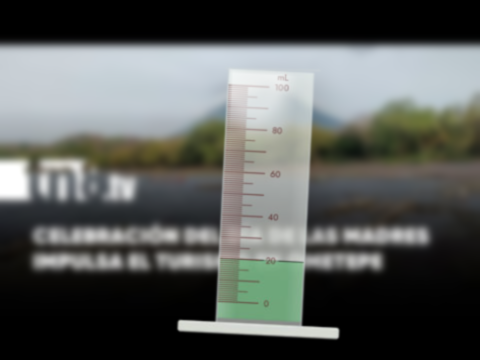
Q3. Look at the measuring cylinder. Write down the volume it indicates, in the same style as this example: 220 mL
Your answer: 20 mL
